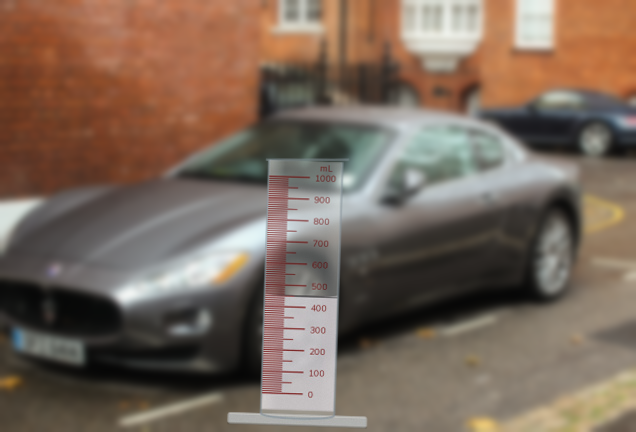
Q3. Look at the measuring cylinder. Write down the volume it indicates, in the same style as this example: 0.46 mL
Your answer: 450 mL
